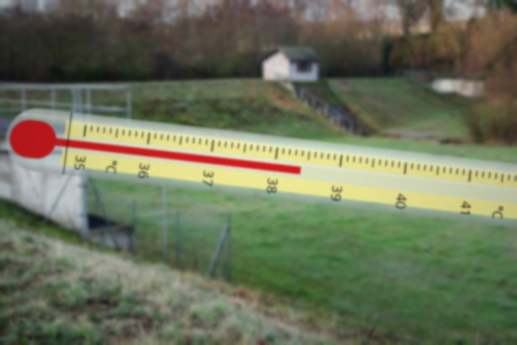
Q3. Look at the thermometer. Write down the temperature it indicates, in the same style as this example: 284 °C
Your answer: 38.4 °C
